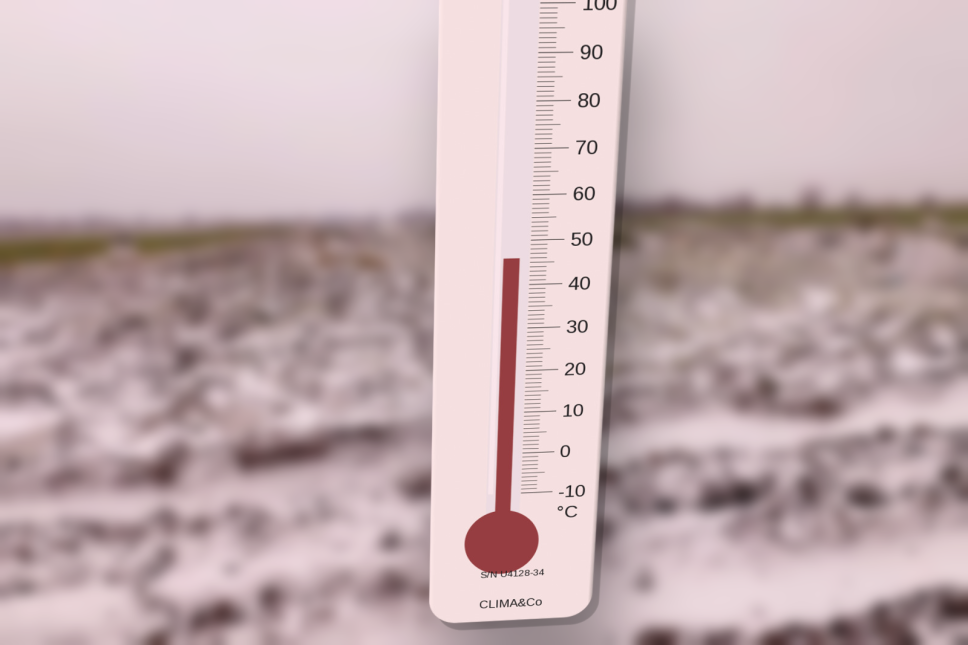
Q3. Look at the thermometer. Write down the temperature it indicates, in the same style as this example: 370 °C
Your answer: 46 °C
